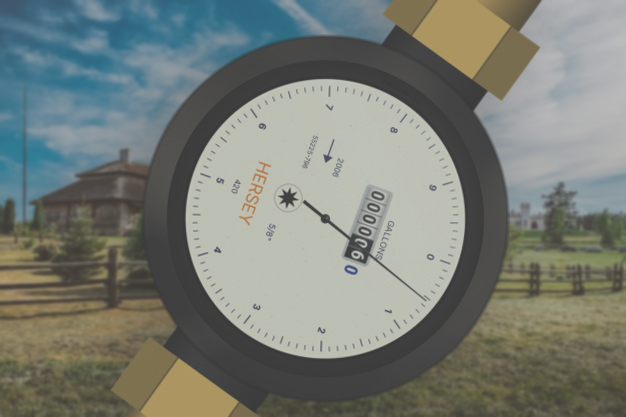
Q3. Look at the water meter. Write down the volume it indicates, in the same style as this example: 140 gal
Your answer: 60.5 gal
